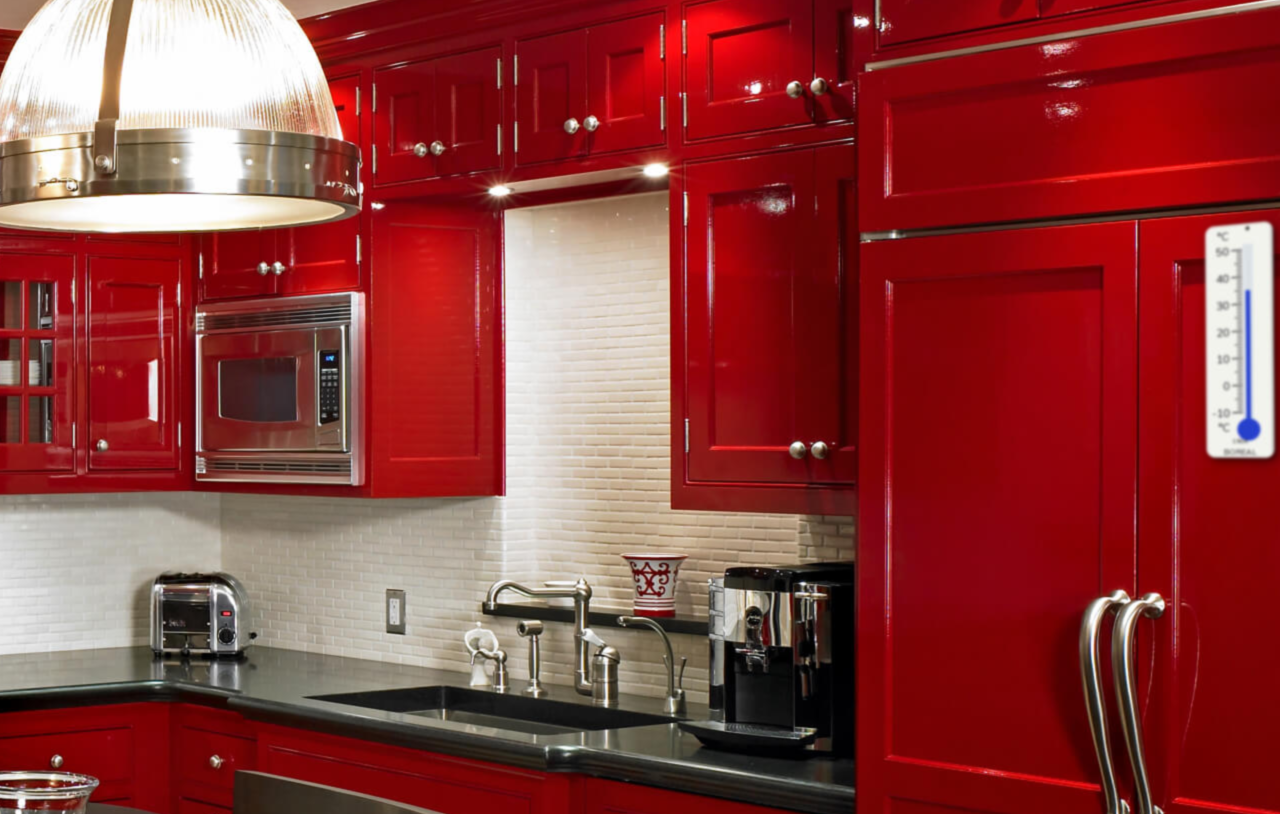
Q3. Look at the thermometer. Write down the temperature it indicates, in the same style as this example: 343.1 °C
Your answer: 35 °C
